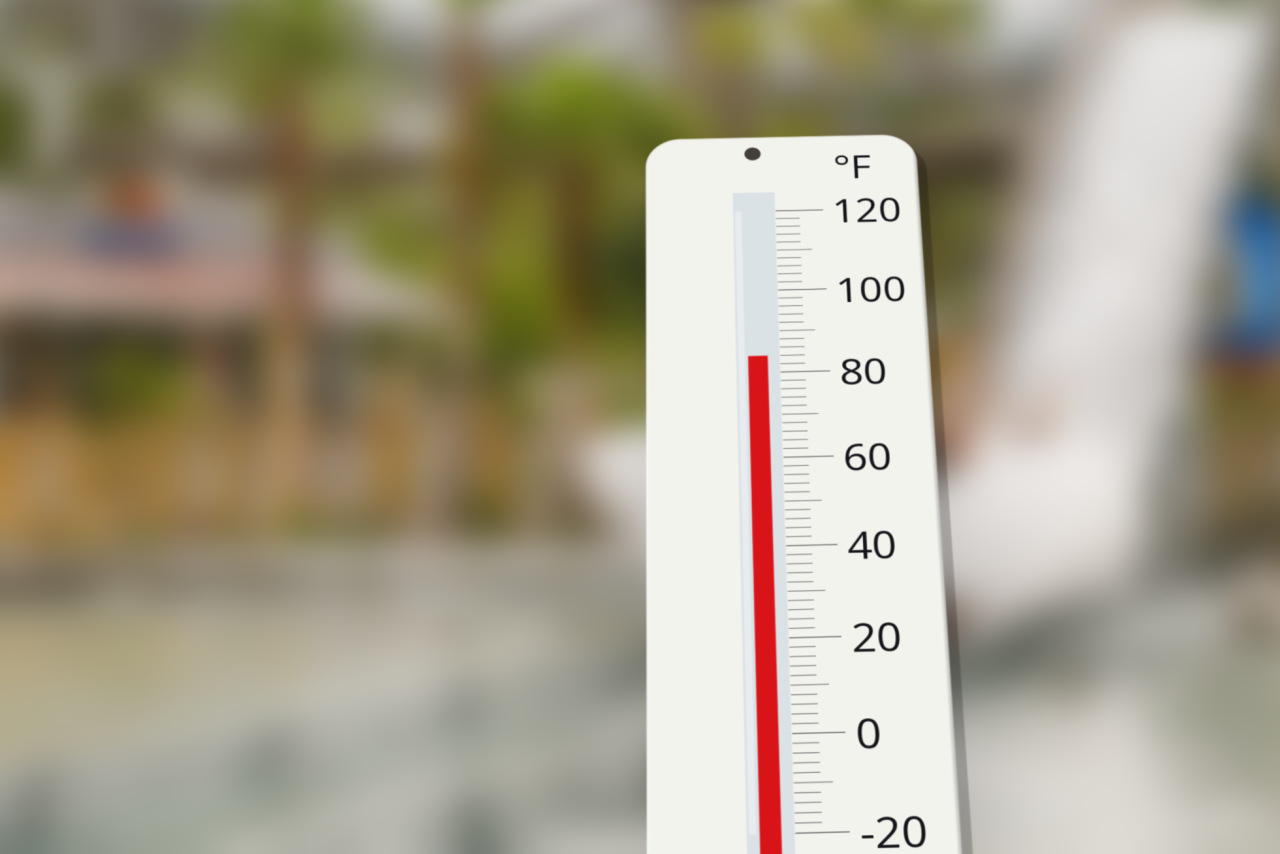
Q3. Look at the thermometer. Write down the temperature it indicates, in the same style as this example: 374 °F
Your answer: 84 °F
